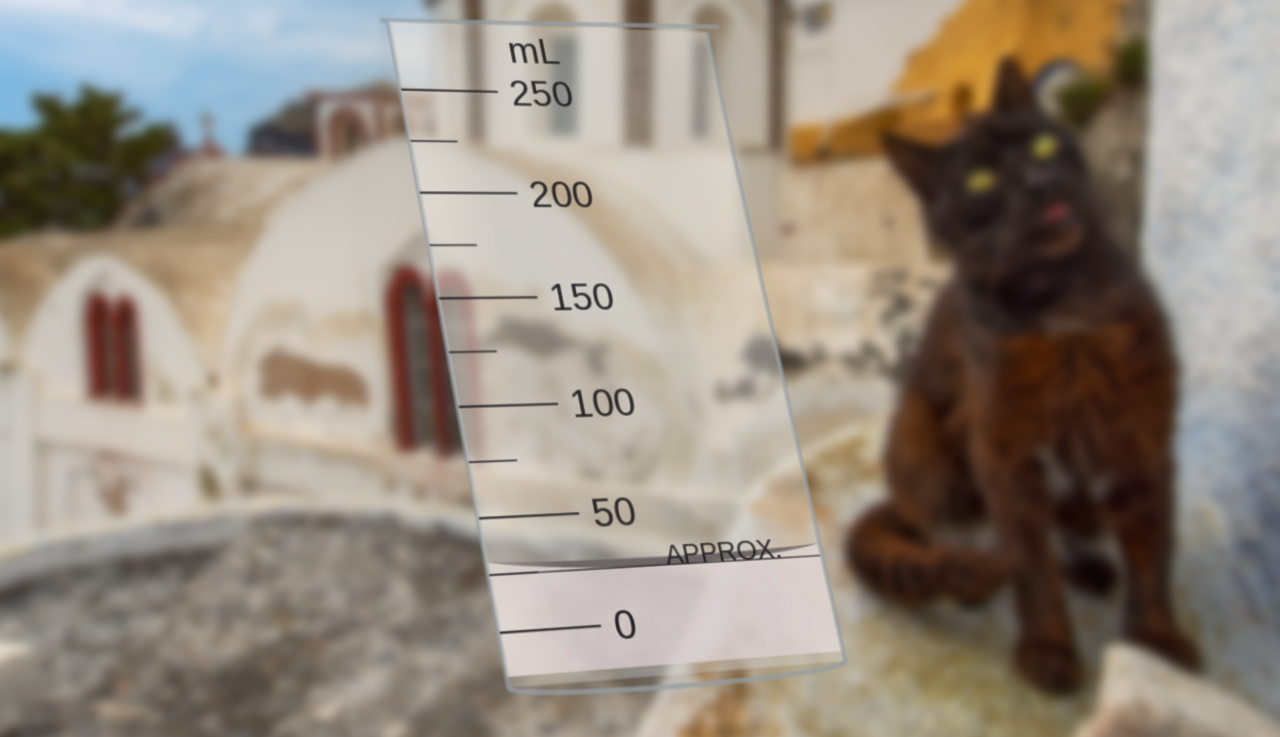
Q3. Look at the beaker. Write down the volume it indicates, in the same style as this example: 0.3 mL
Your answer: 25 mL
